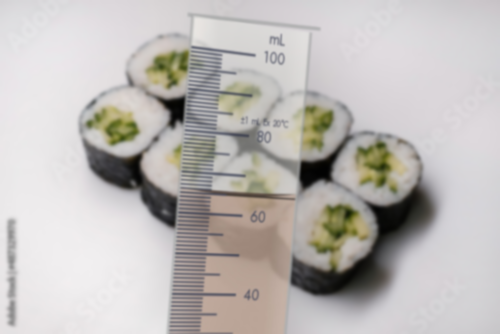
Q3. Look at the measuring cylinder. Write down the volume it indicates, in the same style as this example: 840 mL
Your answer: 65 mL
